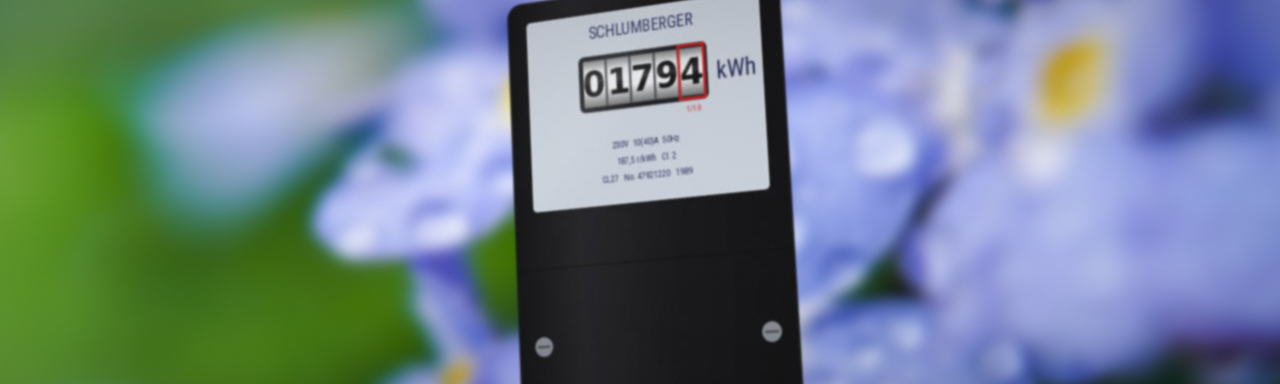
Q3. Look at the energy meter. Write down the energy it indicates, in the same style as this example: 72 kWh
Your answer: 179.4 kWh
